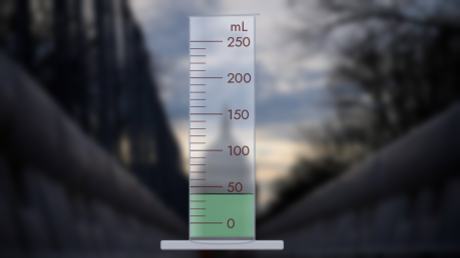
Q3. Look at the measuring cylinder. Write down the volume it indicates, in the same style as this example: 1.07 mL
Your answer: 40 mL
